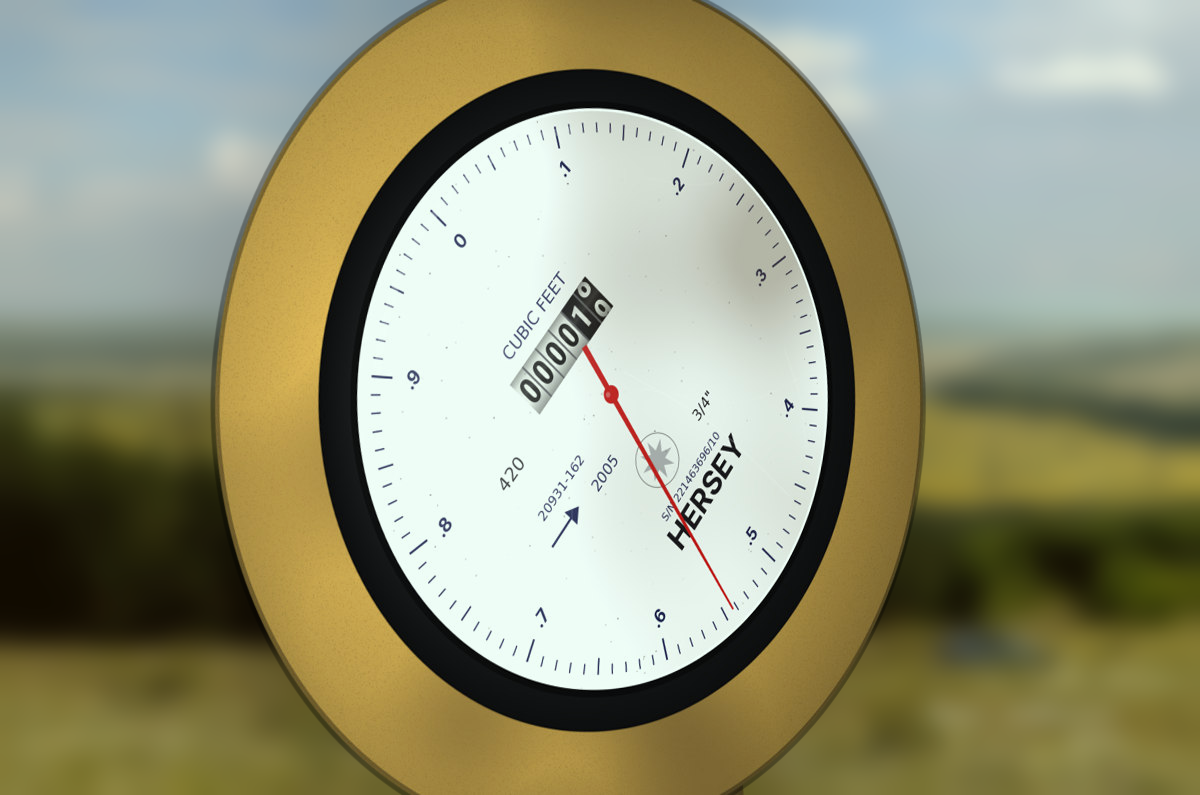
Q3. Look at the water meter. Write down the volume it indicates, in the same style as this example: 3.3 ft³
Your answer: 18.54 ft³
